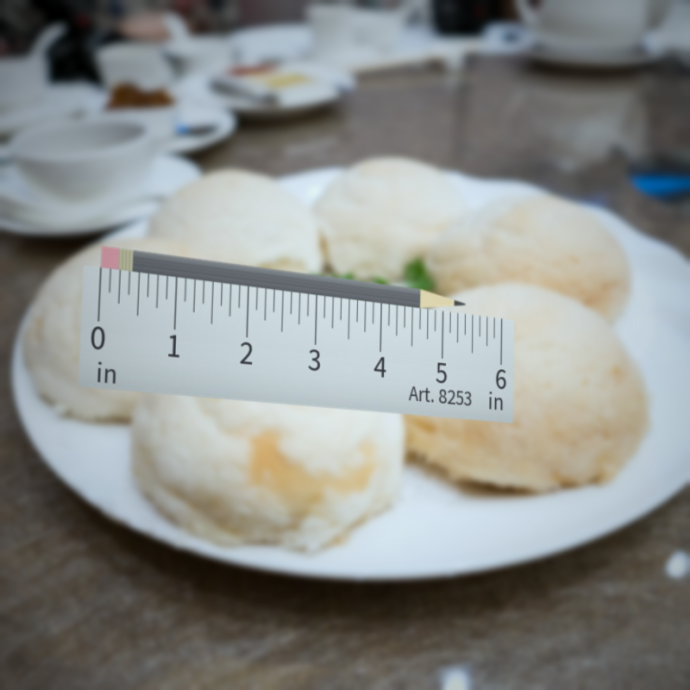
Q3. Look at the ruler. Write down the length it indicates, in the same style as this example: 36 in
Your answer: 5.375 in
